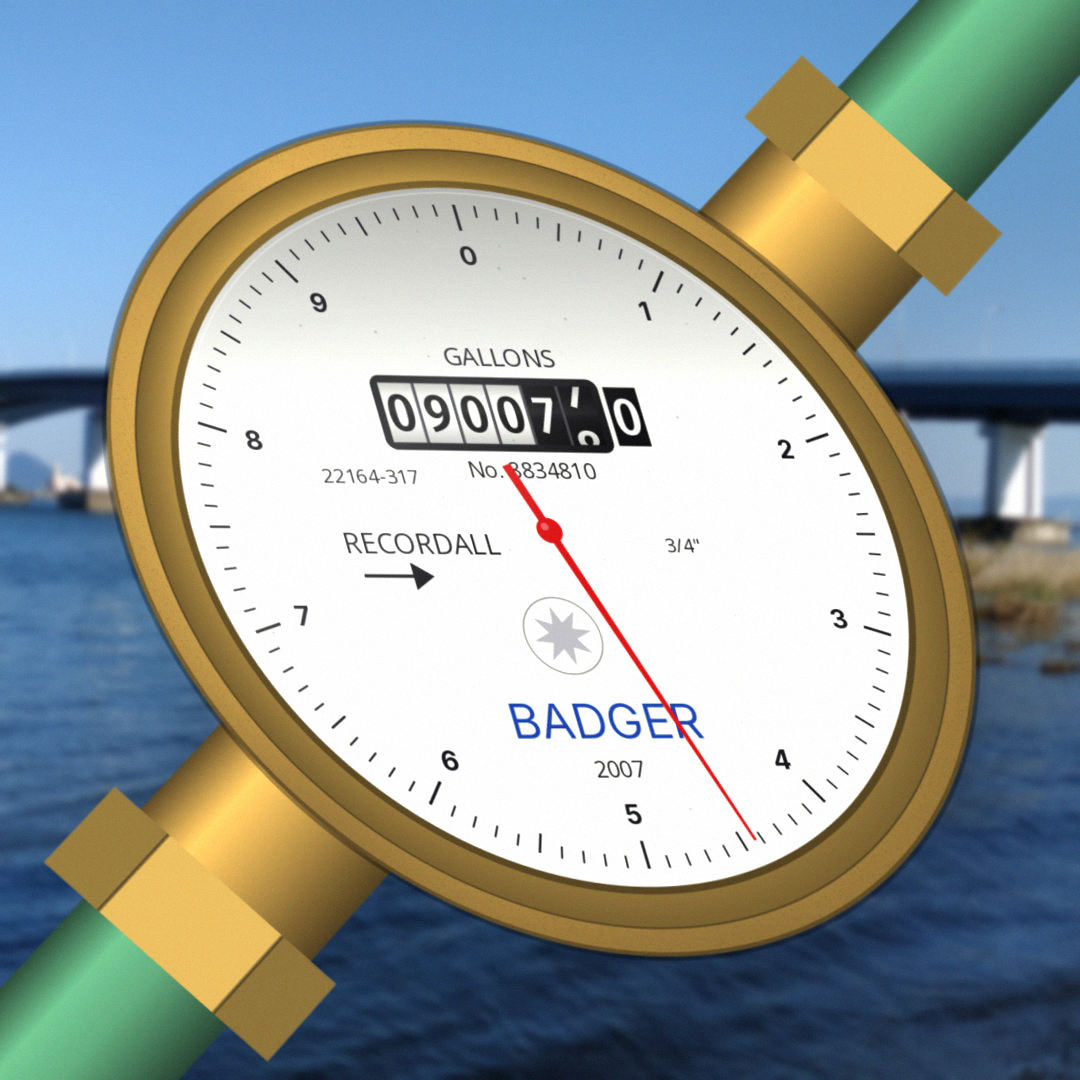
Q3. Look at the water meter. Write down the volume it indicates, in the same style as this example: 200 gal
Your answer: 900774.4 gal
